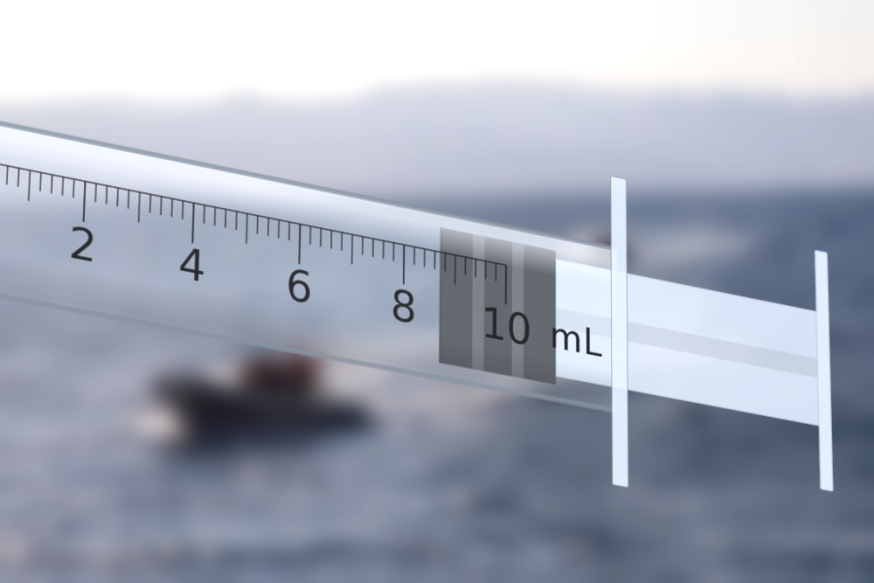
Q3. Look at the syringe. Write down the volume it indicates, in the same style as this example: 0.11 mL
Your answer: 8.7 mL
